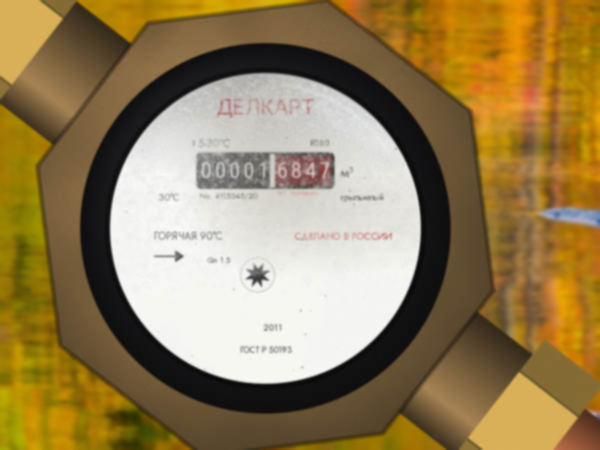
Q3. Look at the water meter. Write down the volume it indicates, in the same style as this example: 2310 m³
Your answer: 1.6847 m³
